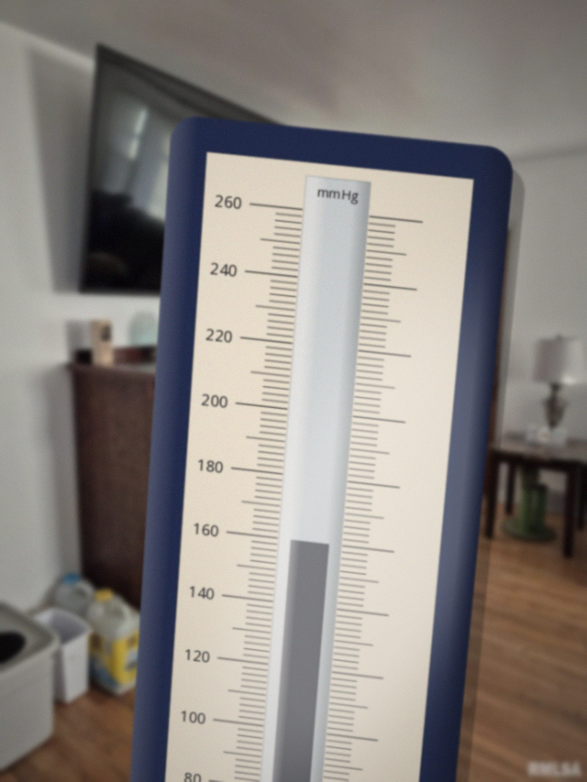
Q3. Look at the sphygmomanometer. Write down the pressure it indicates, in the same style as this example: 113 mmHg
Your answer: 160 mmHg
